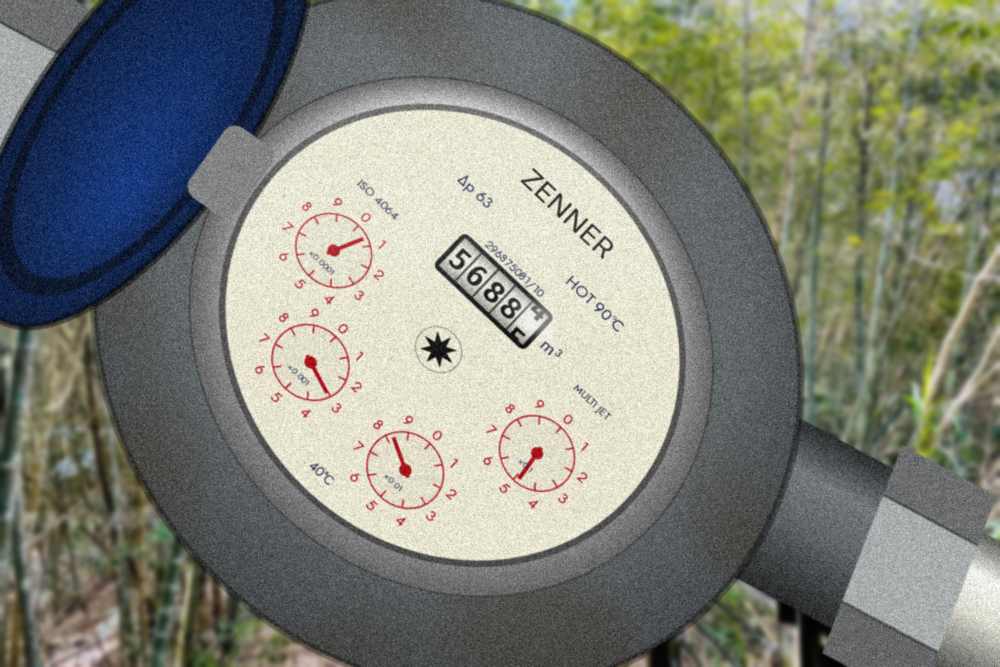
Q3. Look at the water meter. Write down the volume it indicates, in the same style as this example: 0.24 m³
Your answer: 56884.4830 m³
